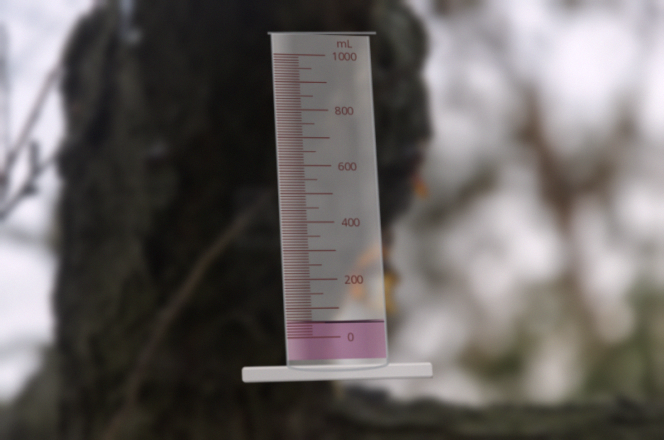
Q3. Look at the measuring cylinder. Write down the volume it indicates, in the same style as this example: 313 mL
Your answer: 50 mL
